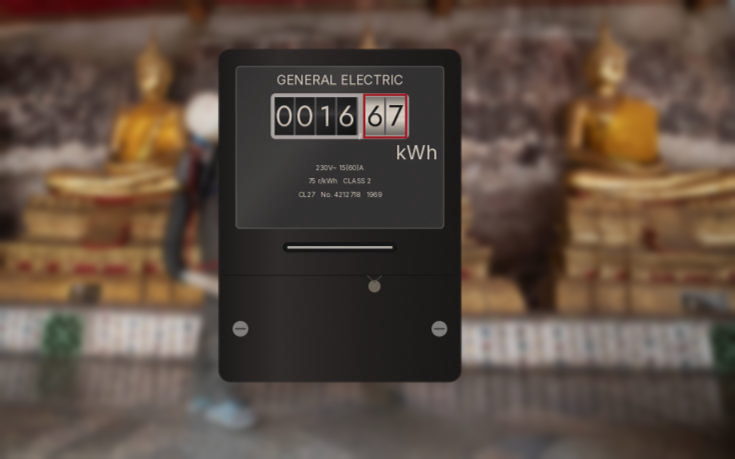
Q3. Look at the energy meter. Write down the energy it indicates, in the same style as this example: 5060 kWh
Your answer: 16.67 kWh
